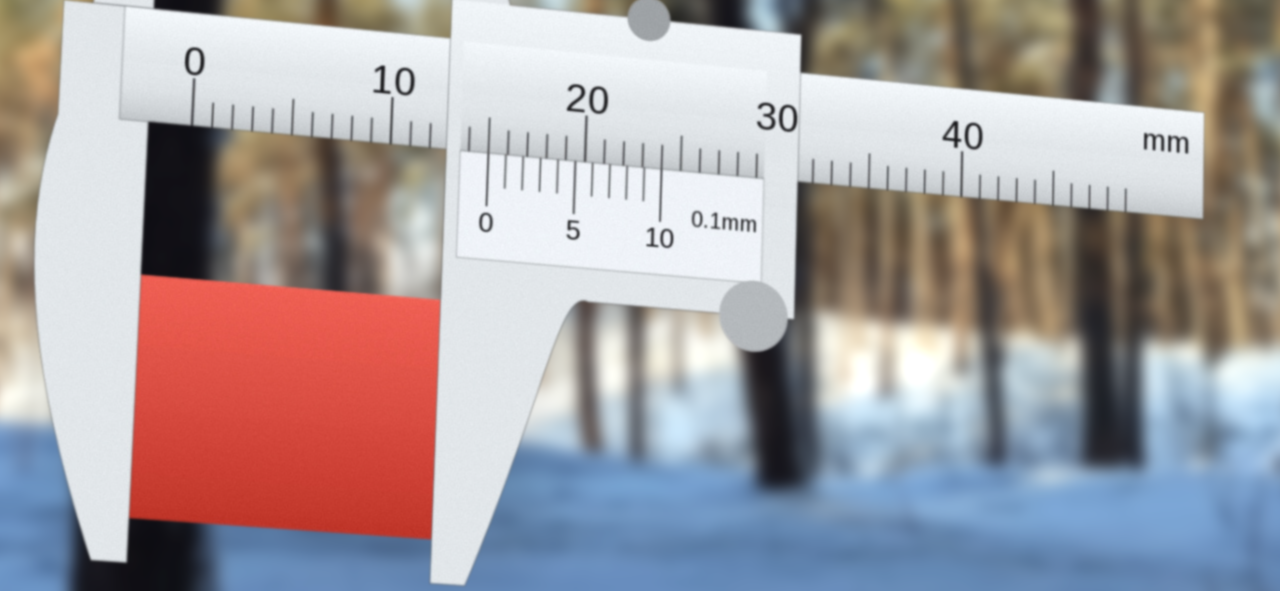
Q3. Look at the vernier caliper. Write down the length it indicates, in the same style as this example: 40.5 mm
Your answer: 15.0 mm
